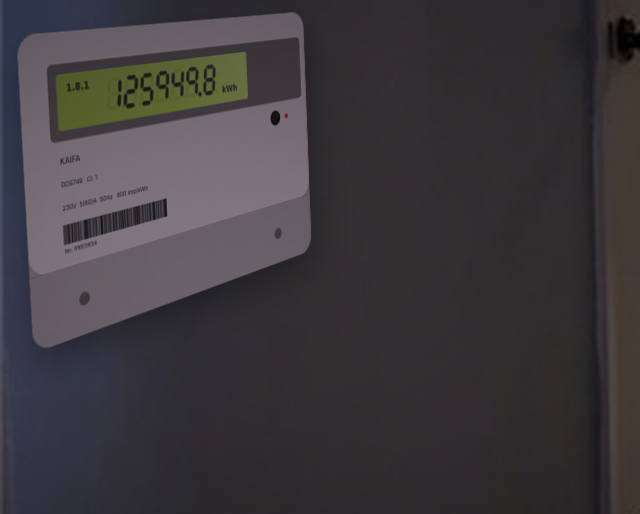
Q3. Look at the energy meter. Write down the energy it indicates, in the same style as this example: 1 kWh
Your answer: 125949.8 kWh
